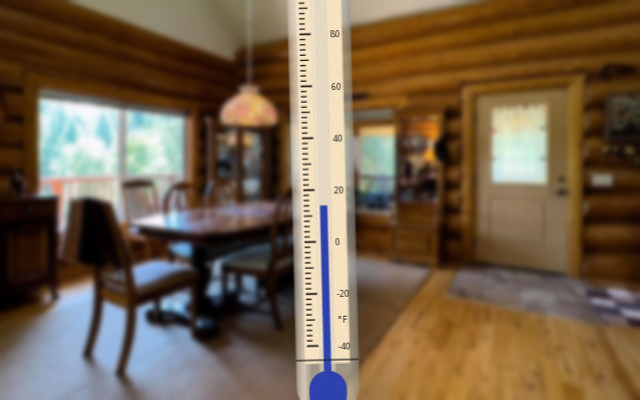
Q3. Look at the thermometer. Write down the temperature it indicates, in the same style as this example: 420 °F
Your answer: 14 °F
